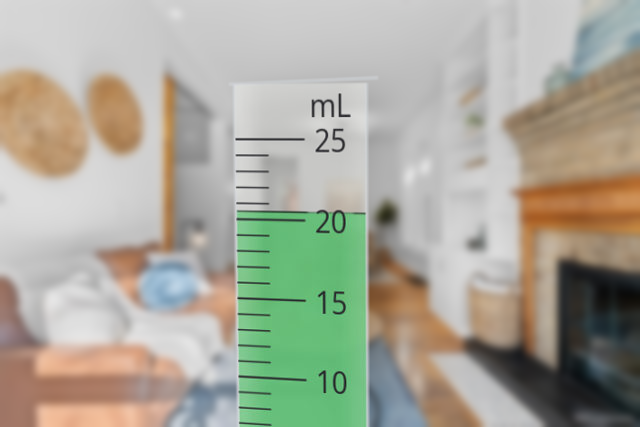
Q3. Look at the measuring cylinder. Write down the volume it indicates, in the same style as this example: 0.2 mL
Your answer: 20.5 mL
